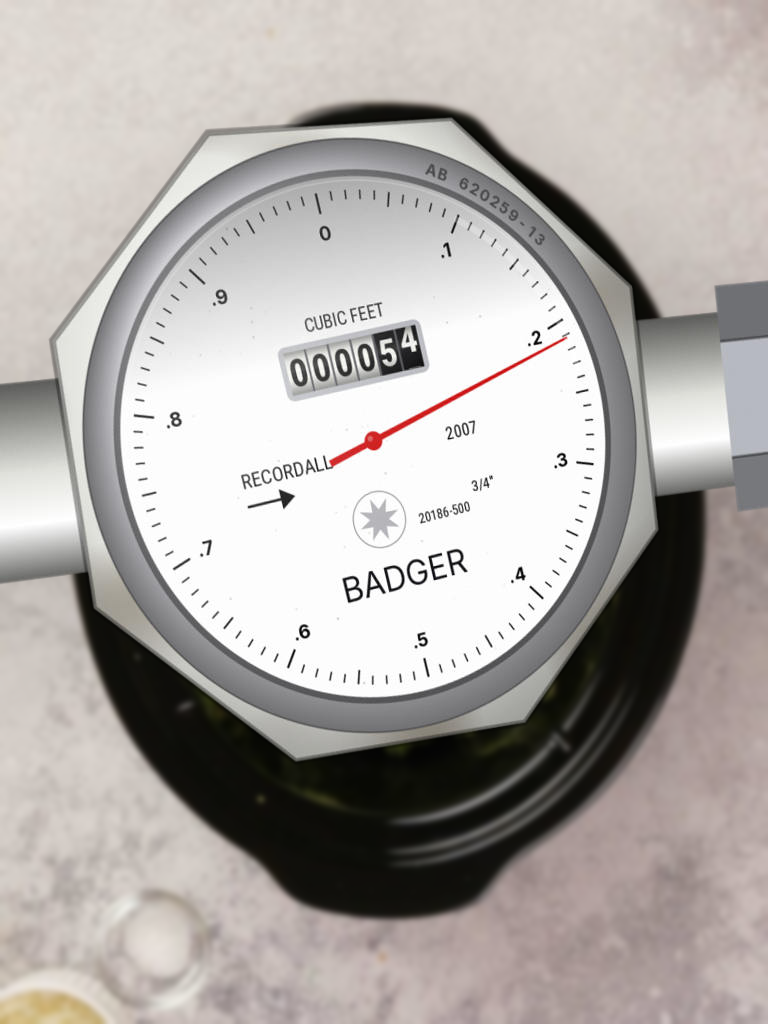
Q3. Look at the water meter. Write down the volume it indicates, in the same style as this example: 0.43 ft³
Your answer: 54.21 ft³
